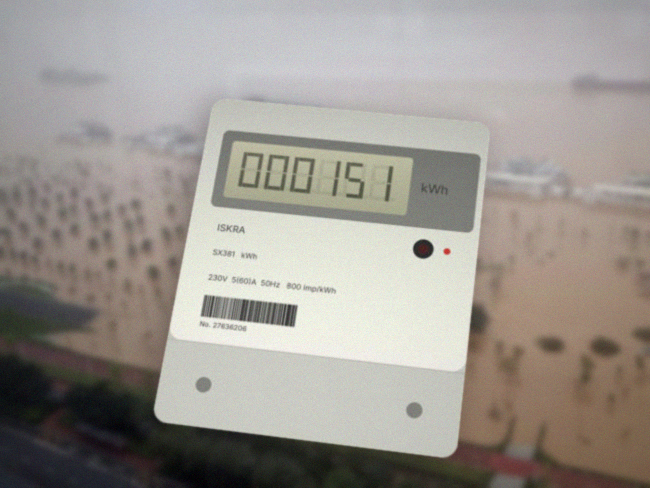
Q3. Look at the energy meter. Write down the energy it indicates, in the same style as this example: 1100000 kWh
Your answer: 151 kWh
